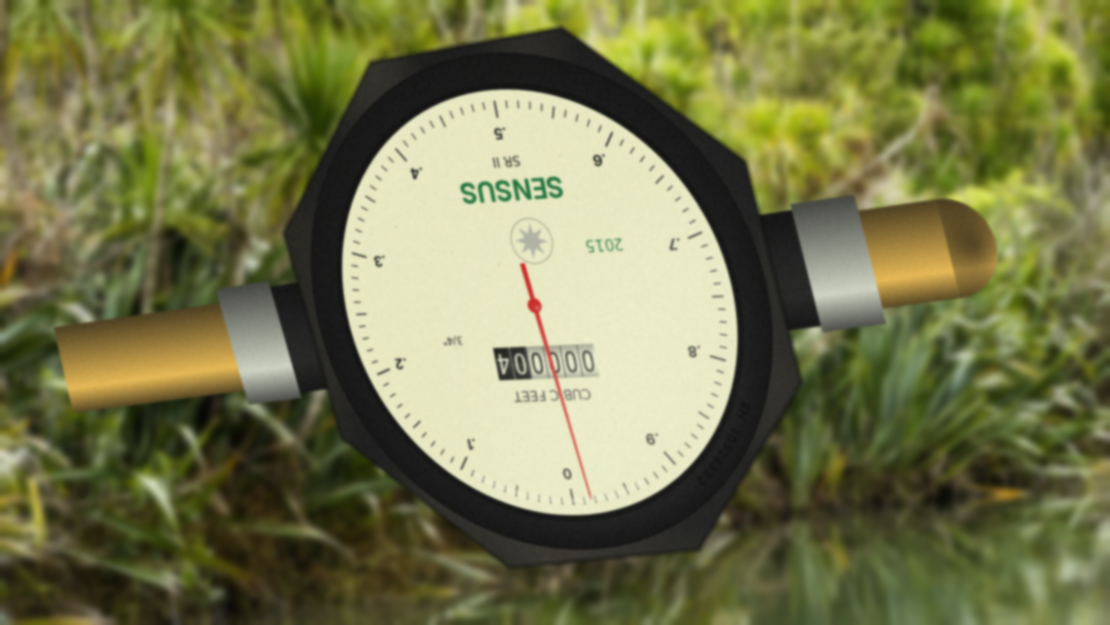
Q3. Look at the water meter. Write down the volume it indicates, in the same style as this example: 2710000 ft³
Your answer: 3.98 ft³
